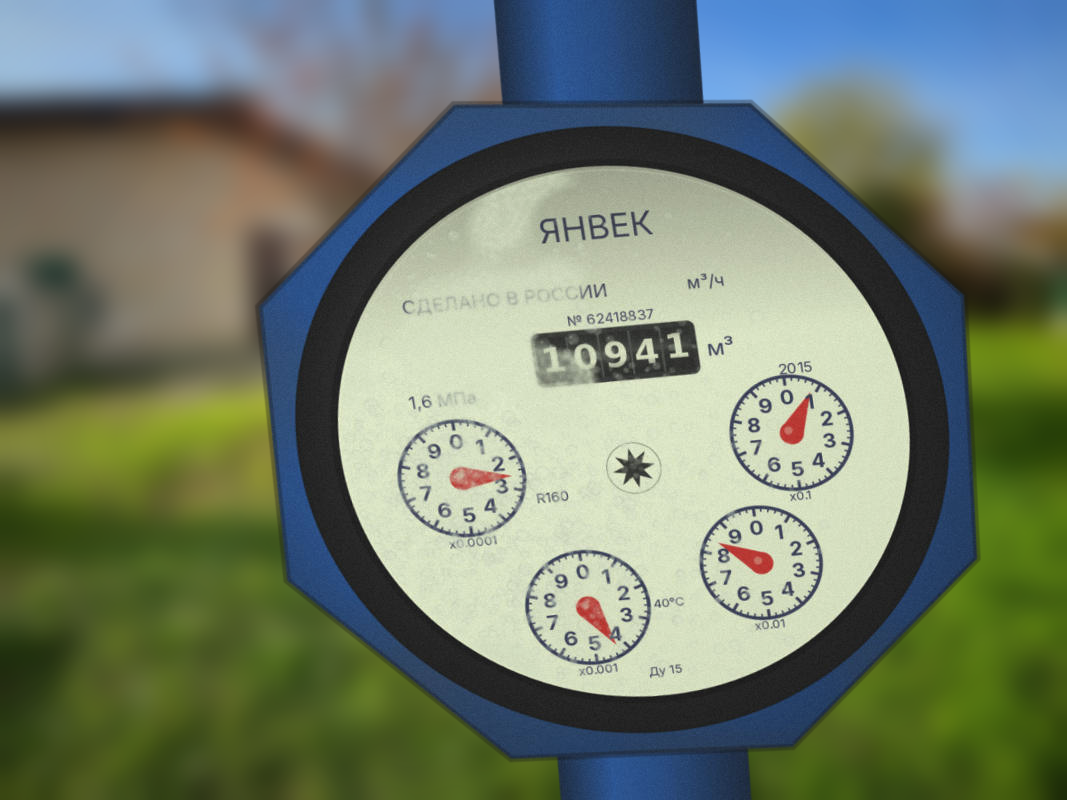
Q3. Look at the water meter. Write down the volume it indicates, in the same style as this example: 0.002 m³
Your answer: 10941.0842 m³
